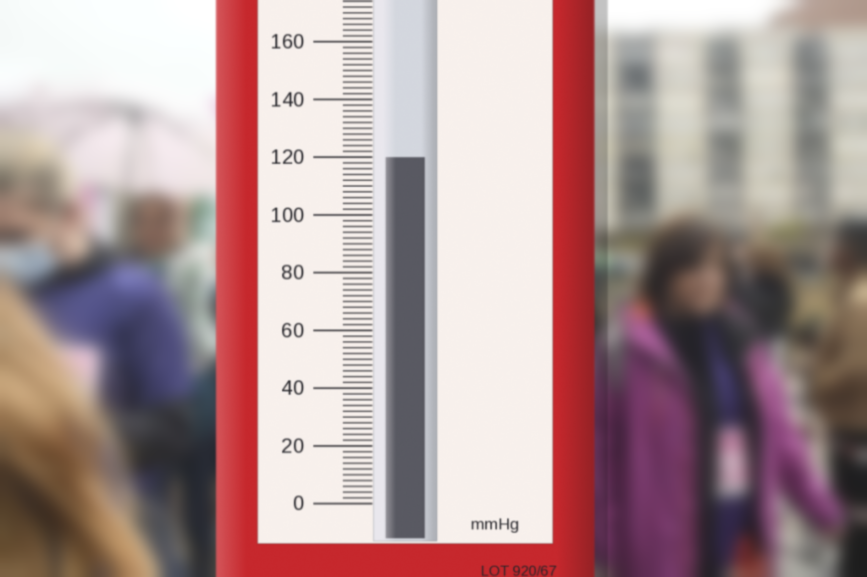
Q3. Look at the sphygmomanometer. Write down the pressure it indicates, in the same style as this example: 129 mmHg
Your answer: 120 mmHg
